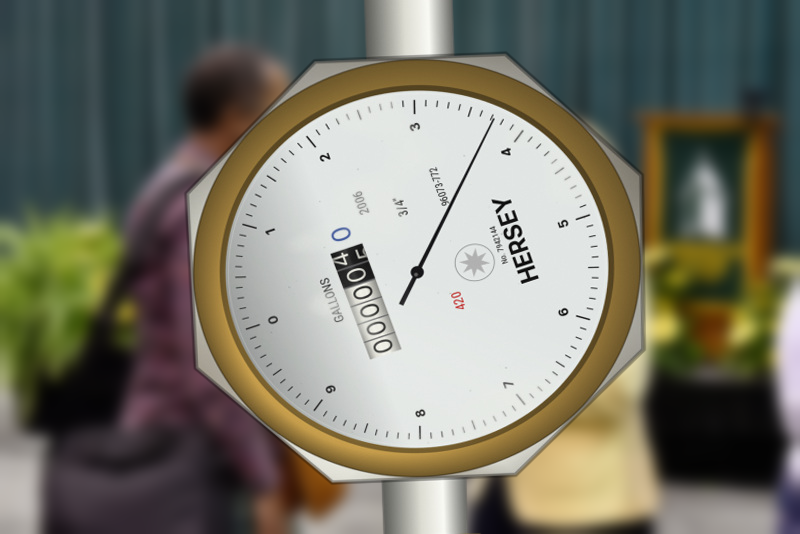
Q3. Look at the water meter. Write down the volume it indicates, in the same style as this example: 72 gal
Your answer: 43.7 gal
